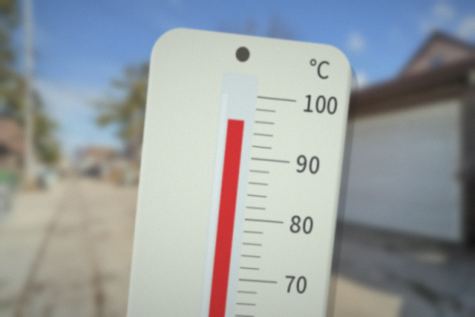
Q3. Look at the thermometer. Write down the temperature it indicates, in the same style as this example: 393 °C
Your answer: 96 °C
